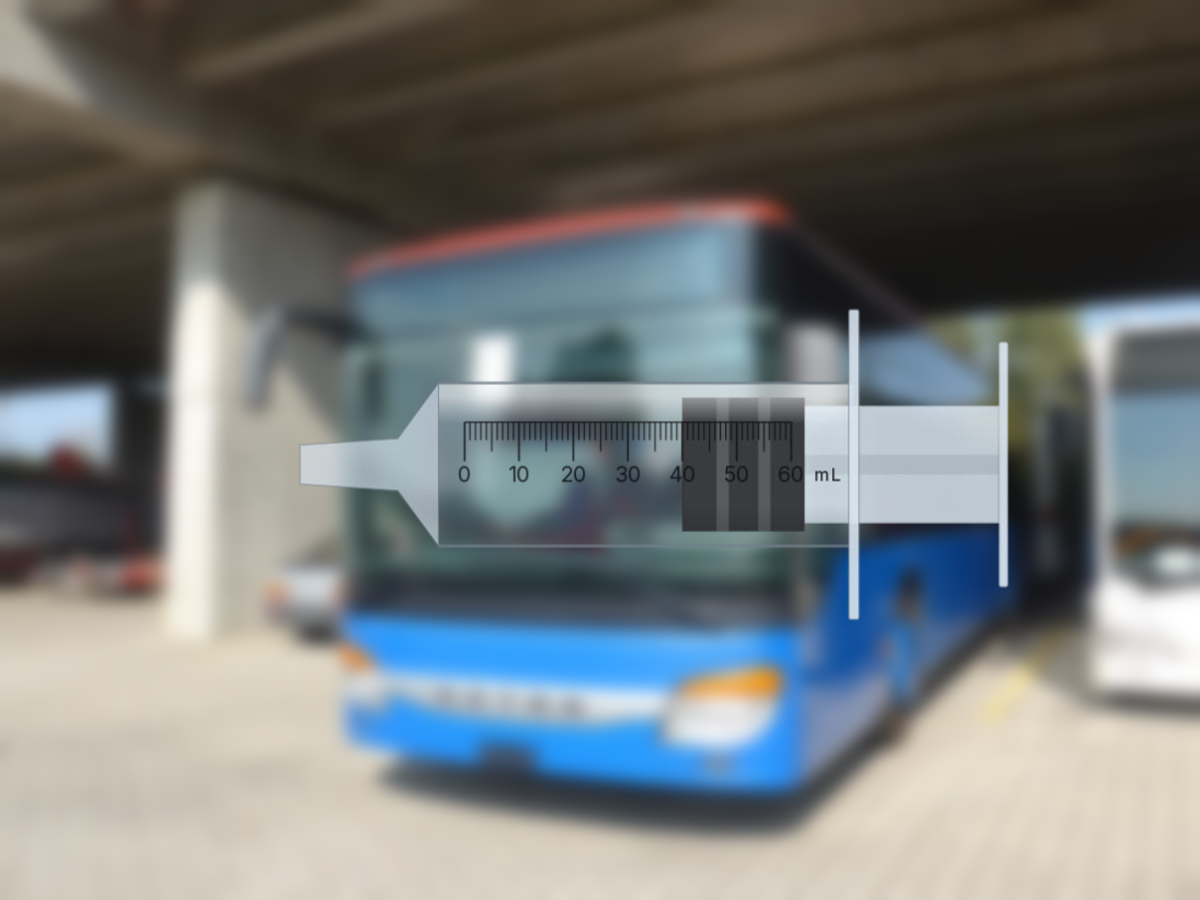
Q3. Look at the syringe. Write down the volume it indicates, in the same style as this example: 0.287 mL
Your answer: 40 mL
